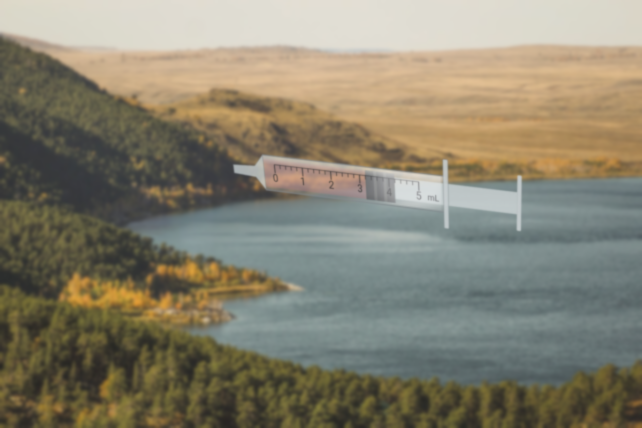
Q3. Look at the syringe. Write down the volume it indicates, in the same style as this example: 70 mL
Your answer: 3.2 mL
